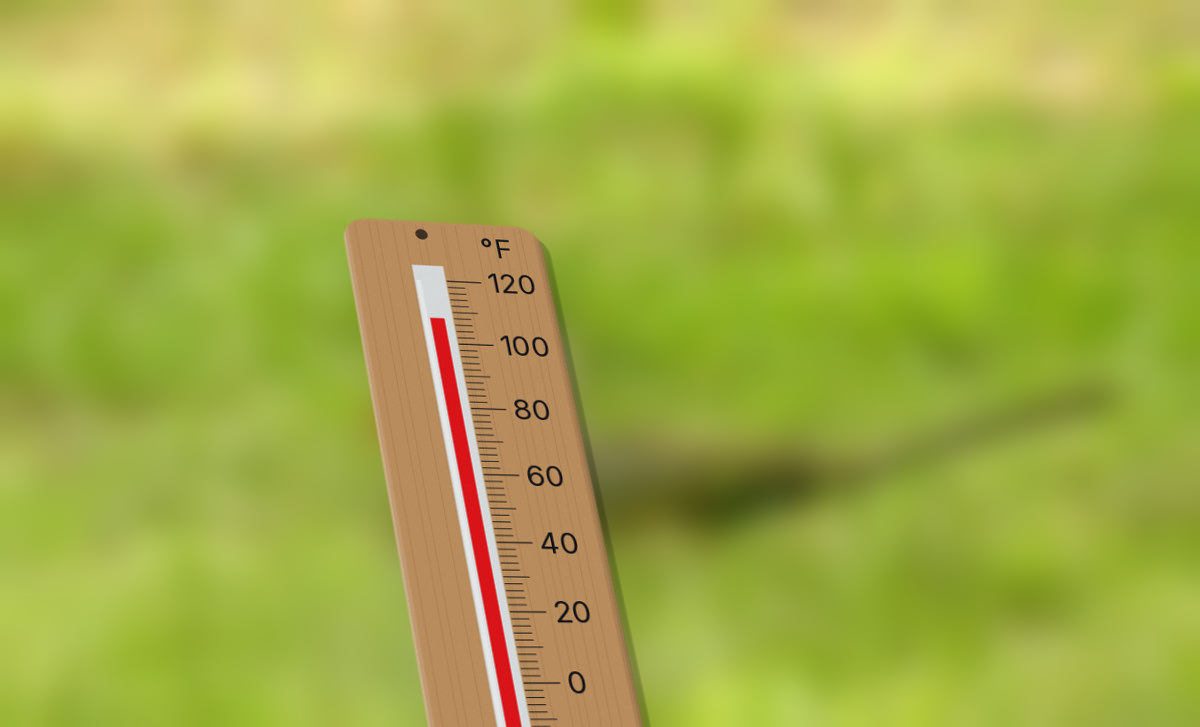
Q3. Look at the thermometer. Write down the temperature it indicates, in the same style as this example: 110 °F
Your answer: 108 °F
